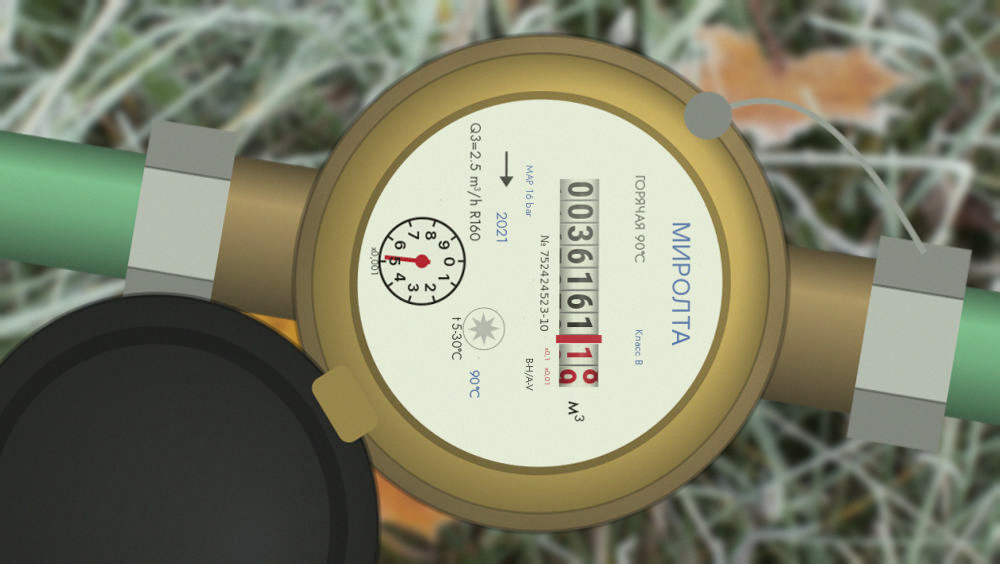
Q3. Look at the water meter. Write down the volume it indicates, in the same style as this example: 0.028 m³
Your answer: 36161.185 m³
